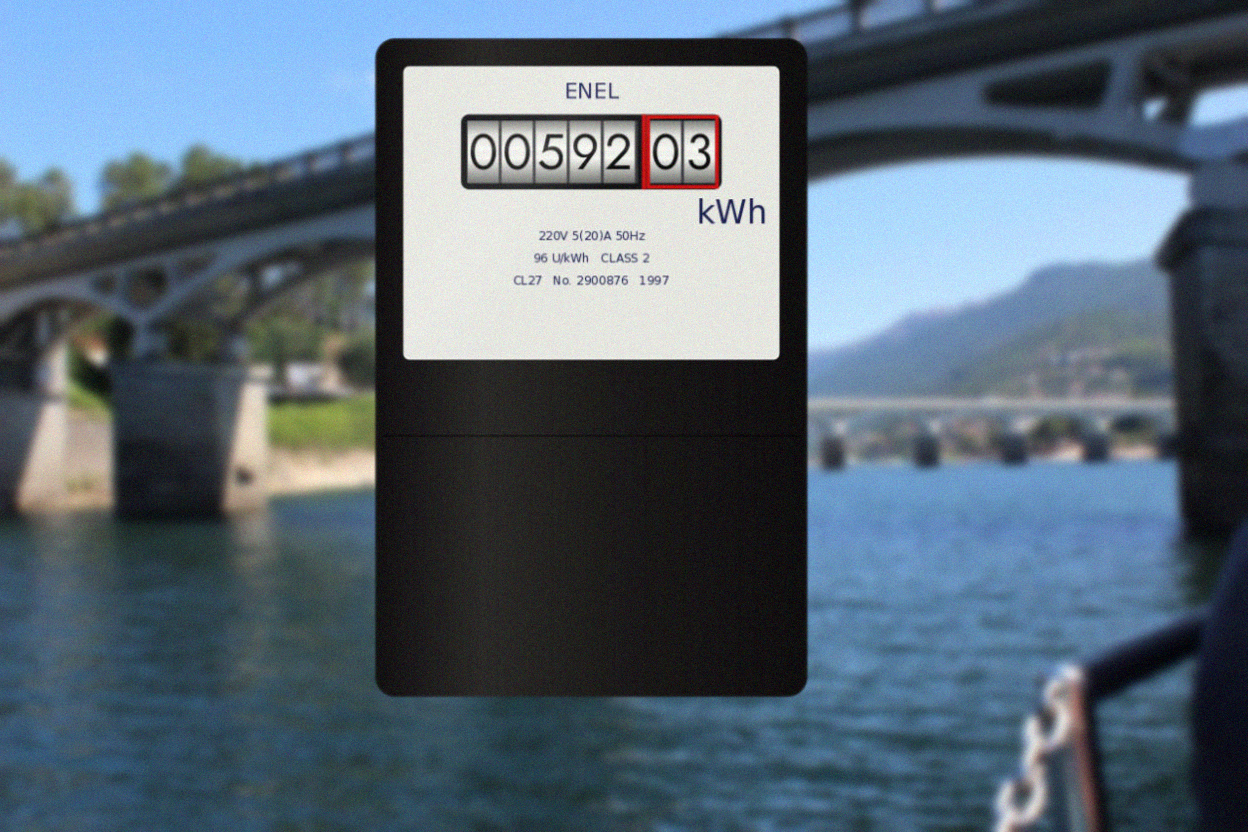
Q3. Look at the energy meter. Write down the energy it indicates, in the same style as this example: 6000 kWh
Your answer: 592.03 kWh
